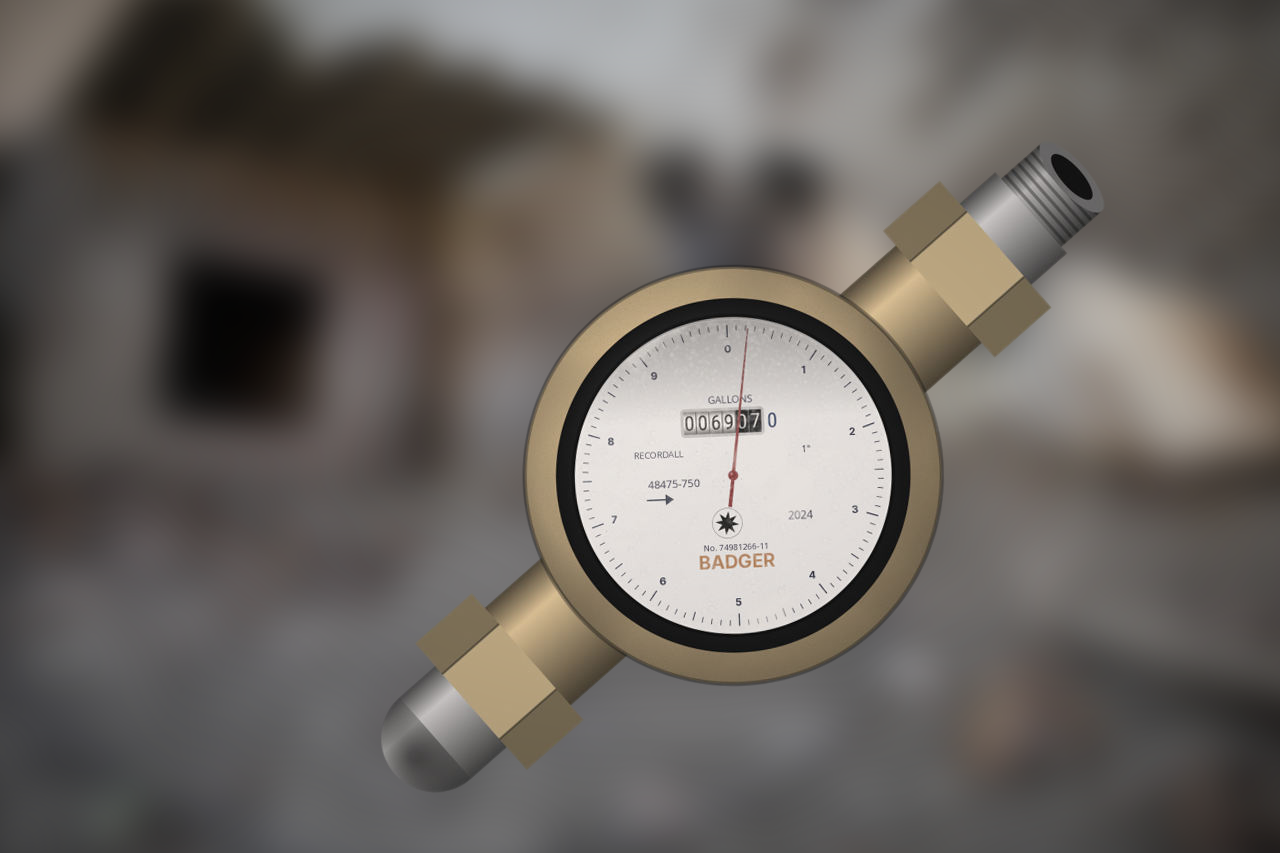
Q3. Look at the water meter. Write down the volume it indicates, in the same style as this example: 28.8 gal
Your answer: 69070.2 gal
